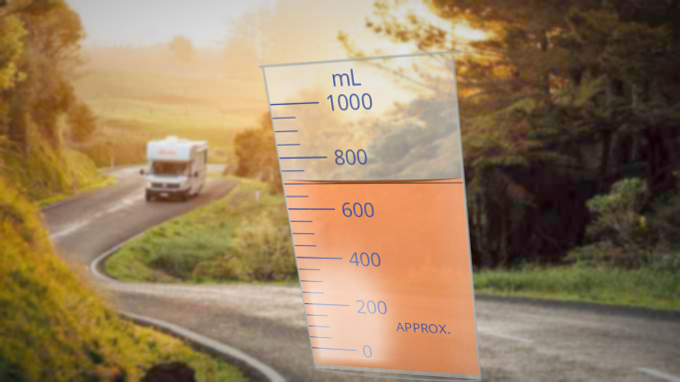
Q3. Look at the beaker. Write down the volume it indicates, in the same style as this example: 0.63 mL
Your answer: 700 mL
